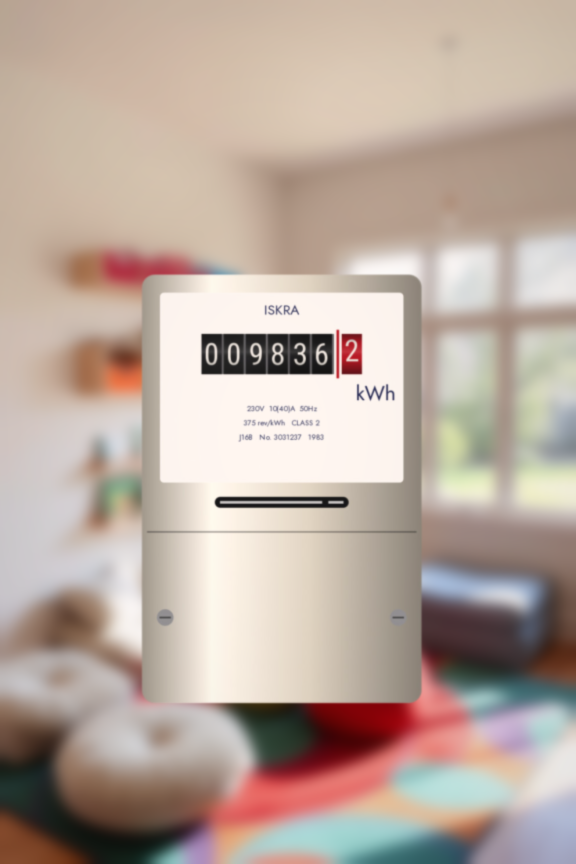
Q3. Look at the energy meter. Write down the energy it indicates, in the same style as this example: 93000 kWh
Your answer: 9836.2 kWh
